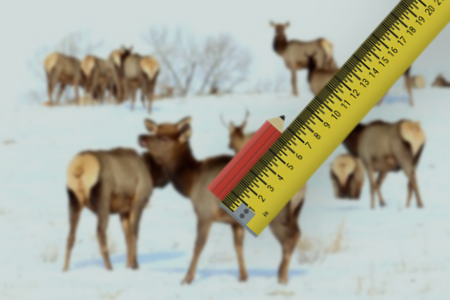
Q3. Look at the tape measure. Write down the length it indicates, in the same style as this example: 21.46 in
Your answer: 7.5 in
